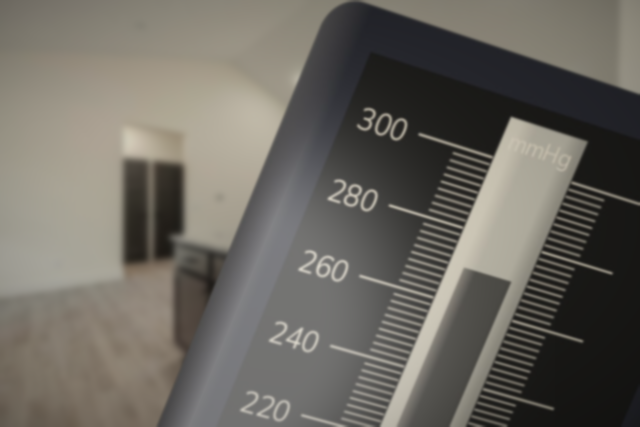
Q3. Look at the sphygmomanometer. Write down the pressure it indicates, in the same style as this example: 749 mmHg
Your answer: 270 mmHg
